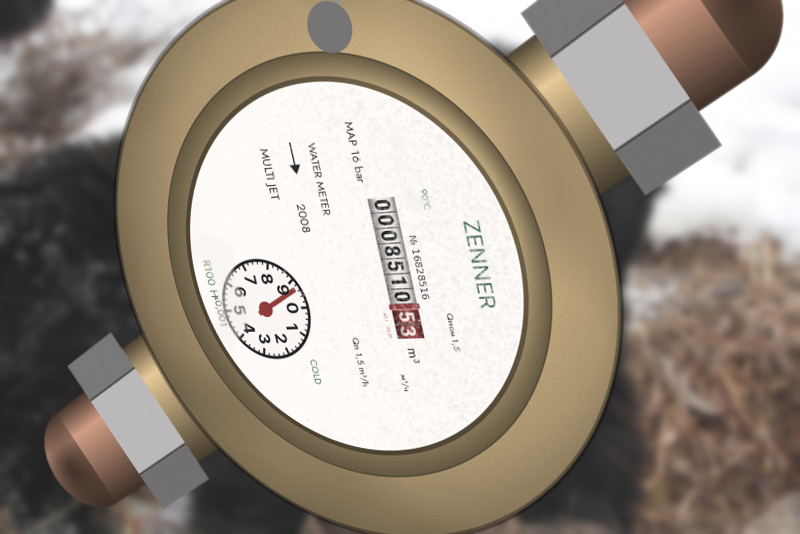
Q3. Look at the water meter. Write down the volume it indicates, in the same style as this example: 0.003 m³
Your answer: 8510.529 m³
